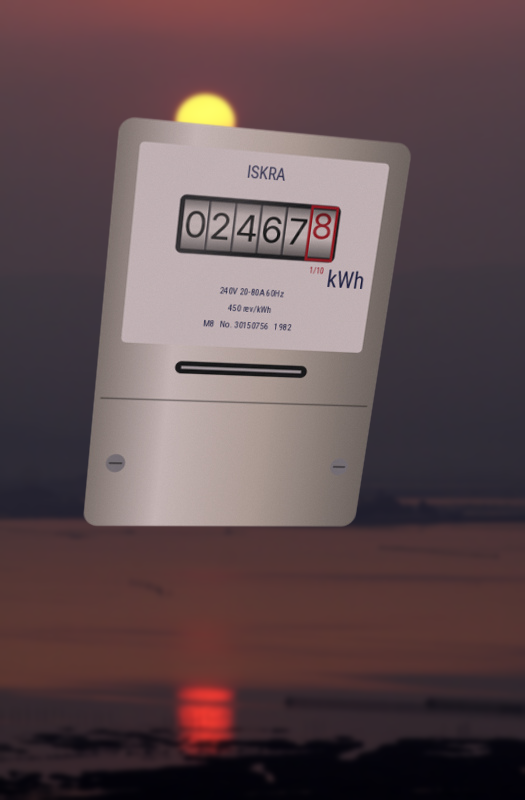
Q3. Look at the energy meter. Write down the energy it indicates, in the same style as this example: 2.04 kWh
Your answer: 2467.8 kWh
